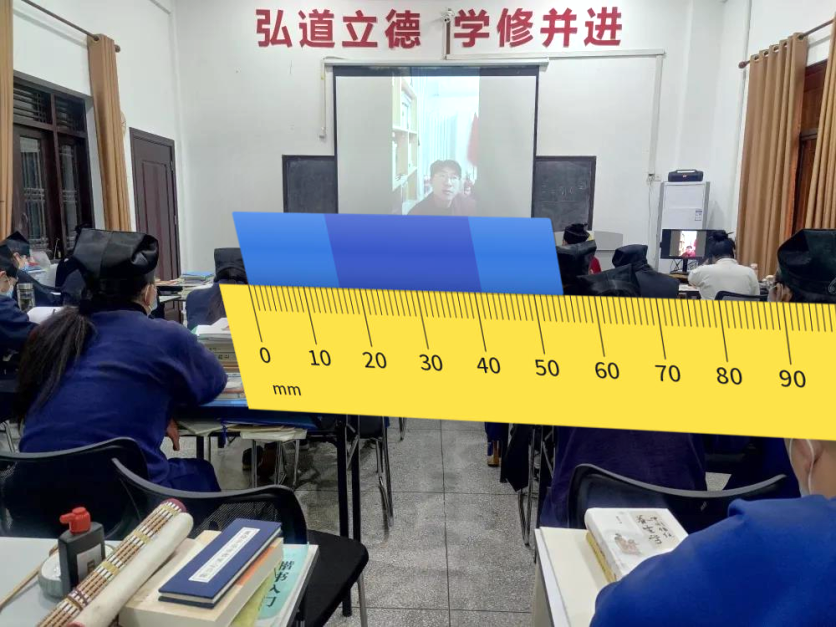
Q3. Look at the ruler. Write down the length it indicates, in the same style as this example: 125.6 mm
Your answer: 55 mm
